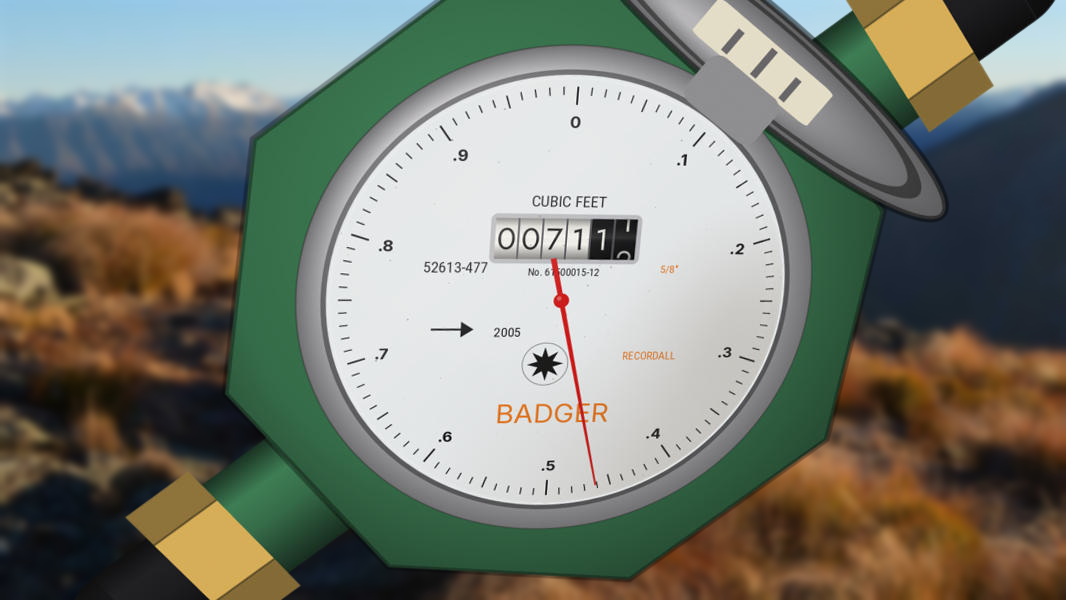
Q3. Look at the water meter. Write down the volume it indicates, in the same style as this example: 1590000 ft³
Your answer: 7111.46 ft³
